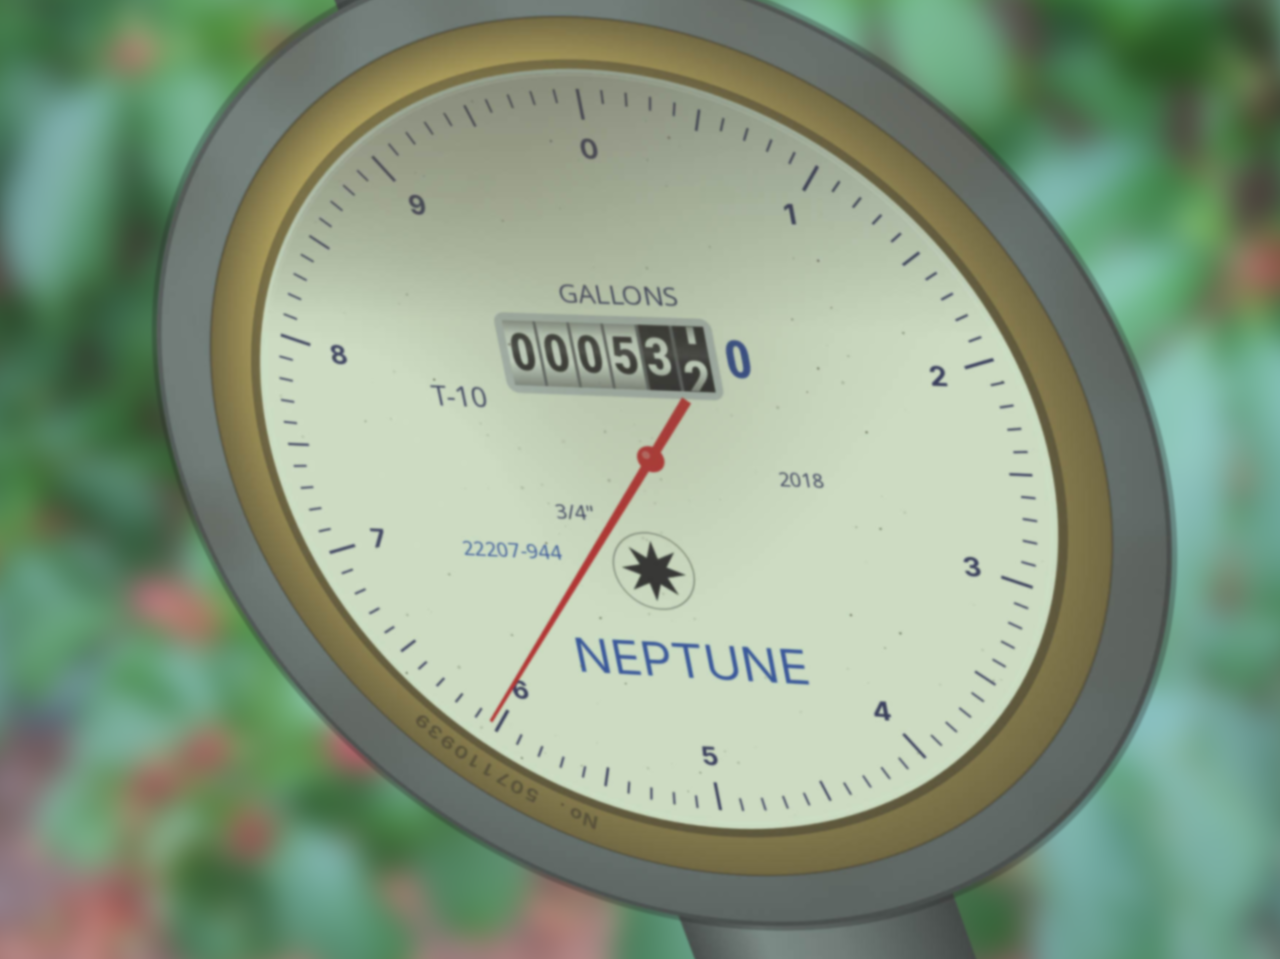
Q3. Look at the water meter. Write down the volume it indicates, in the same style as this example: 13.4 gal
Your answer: 5316.0 gal
